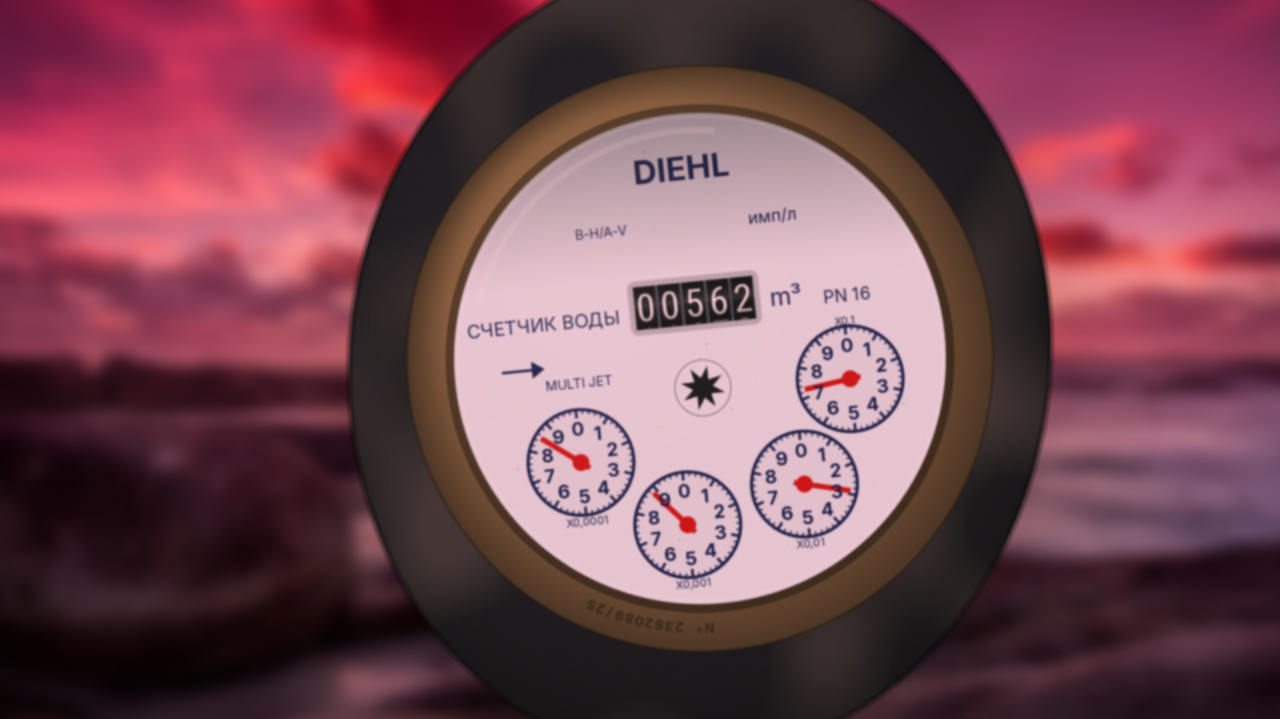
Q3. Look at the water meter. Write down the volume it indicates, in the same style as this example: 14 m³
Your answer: 562.7288 m³
